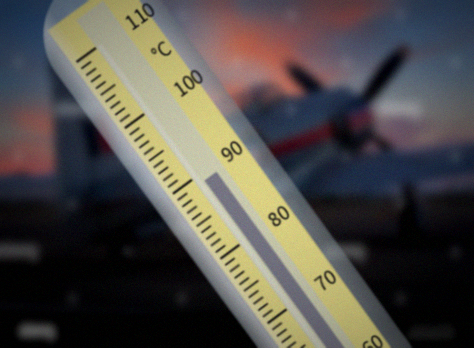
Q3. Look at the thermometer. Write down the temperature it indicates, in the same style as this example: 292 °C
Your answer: 89 °C
